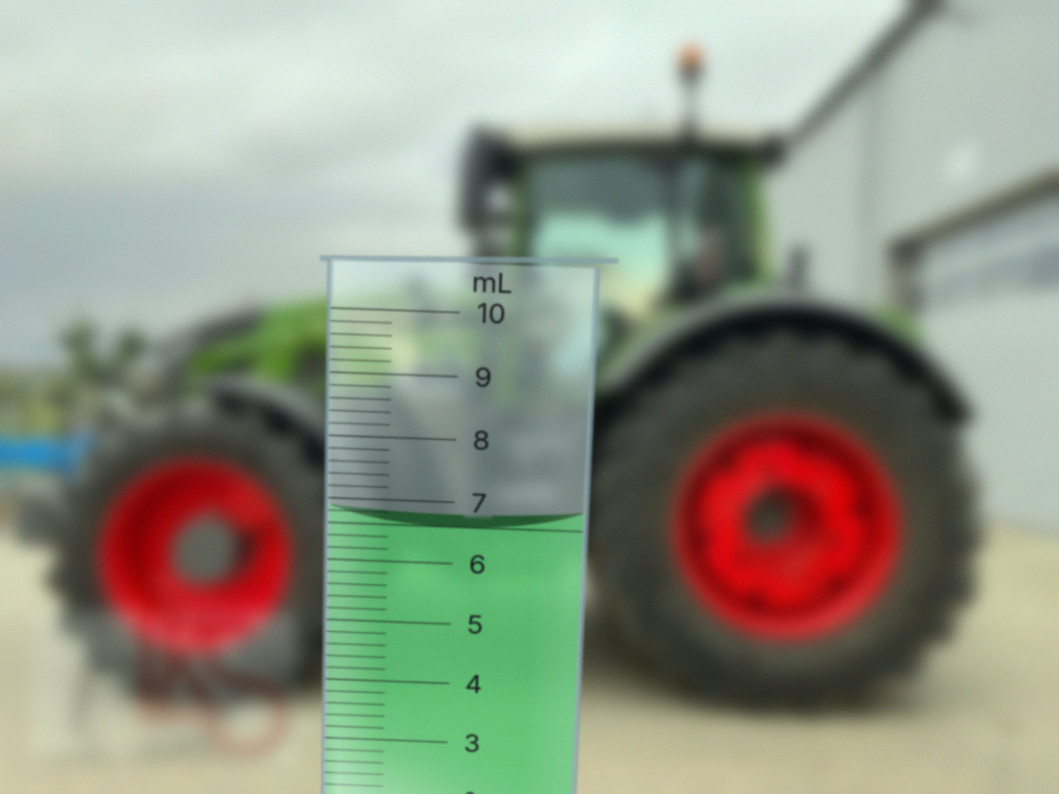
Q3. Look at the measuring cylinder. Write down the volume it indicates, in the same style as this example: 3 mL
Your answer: 6.6 mL
